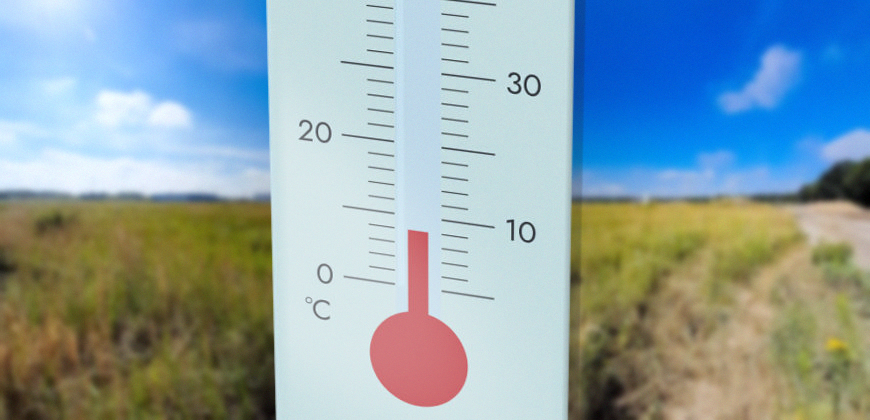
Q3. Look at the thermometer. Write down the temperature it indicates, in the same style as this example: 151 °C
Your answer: 8 °C
